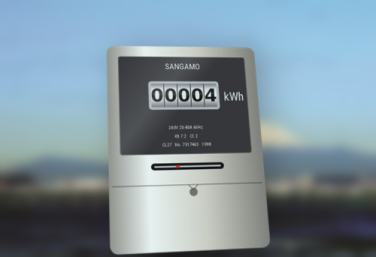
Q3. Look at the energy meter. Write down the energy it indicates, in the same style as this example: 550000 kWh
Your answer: 4 kWh
